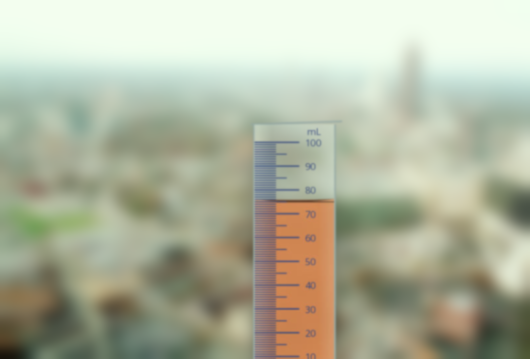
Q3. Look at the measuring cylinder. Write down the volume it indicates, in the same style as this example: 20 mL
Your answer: 75 mL
